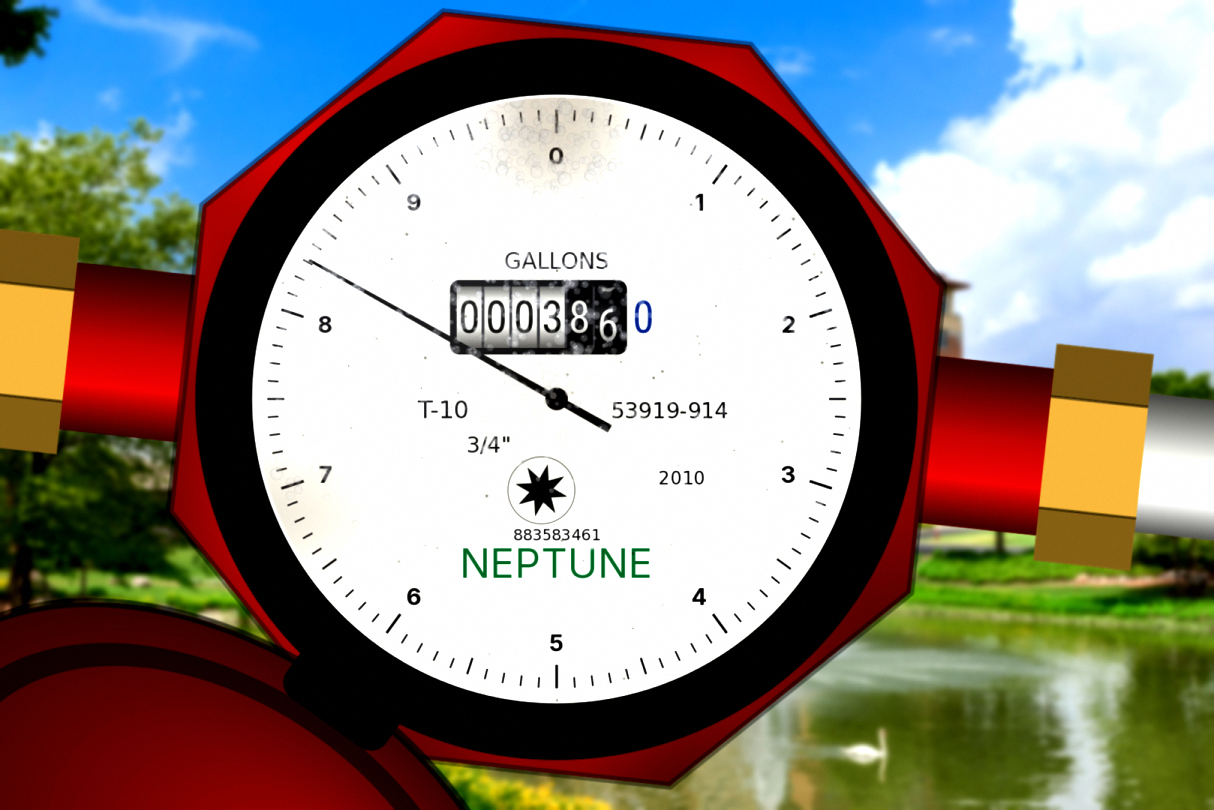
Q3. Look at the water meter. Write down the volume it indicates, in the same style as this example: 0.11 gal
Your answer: 3858.3 gal
